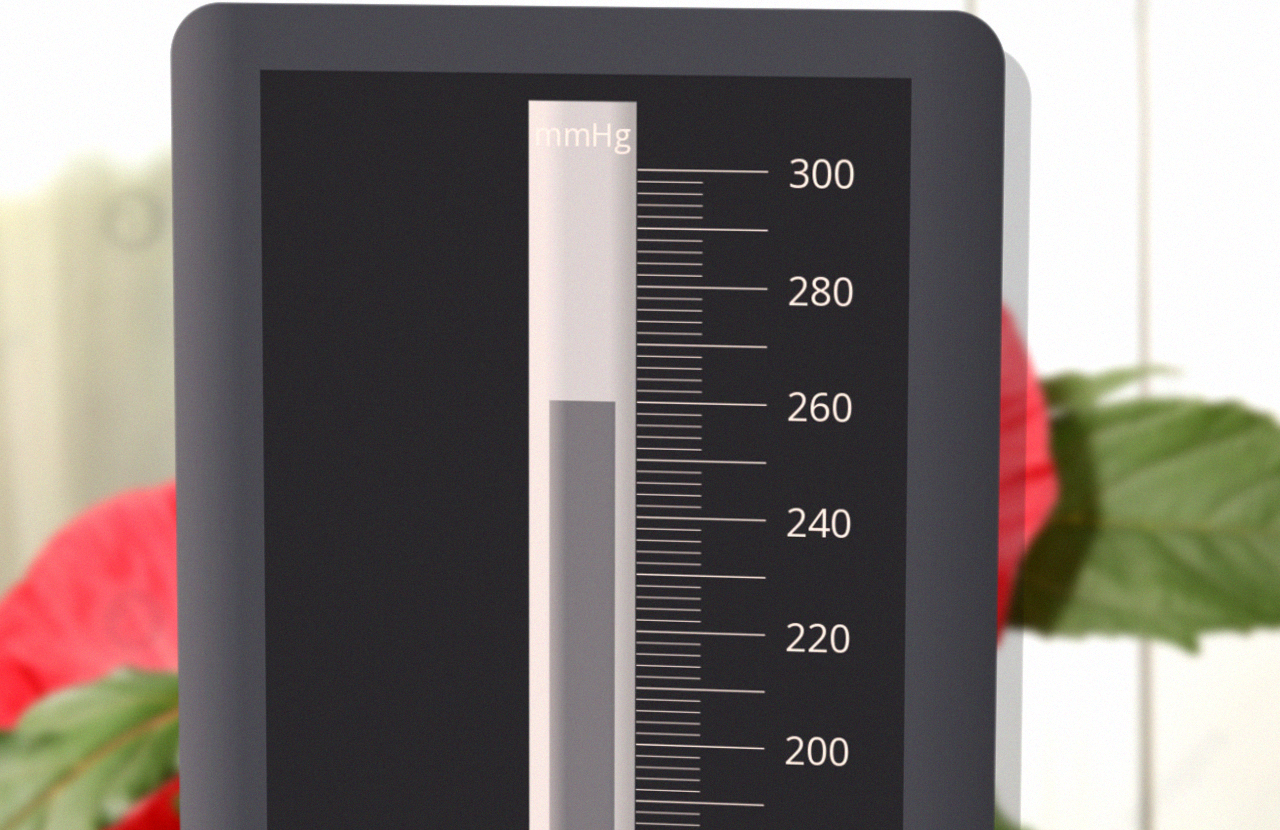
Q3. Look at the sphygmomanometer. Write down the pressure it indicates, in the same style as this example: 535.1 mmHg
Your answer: 260 mmHg
